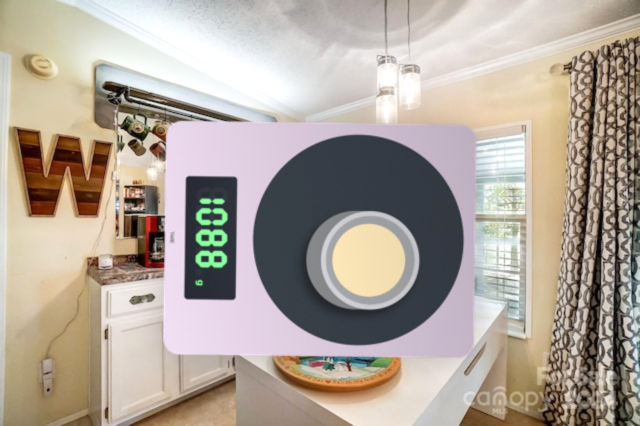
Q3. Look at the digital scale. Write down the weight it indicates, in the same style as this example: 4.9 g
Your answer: 1088 g
